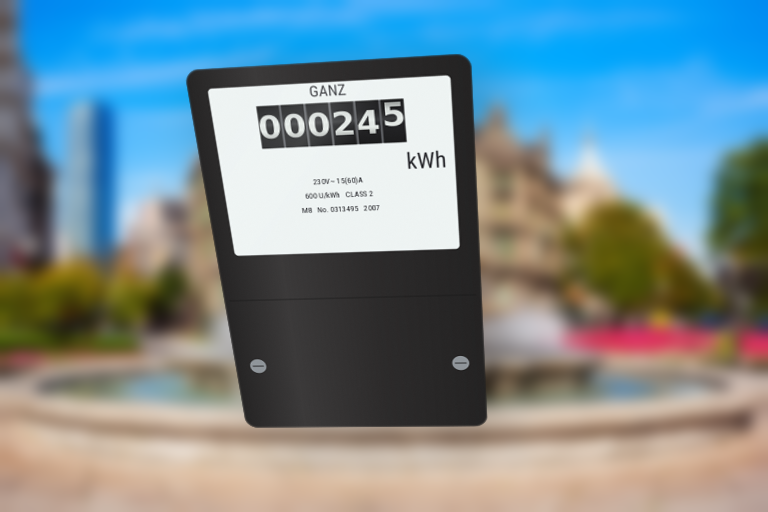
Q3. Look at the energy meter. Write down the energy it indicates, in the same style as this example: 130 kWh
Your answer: 245 kWh
